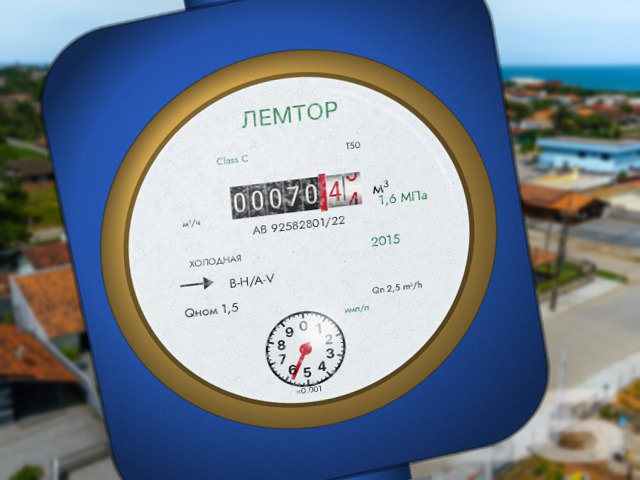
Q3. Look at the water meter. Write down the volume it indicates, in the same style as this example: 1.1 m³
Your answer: 70.435 m³
